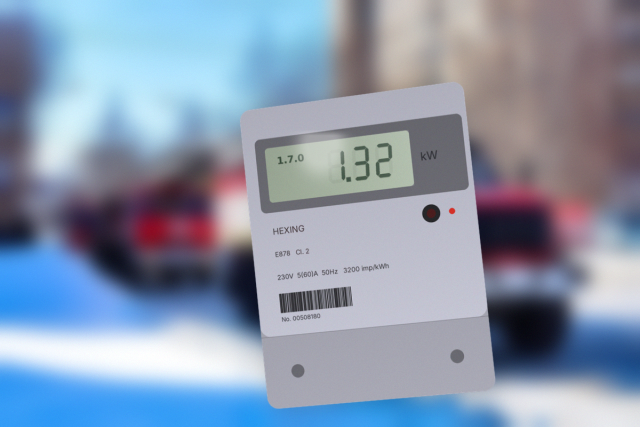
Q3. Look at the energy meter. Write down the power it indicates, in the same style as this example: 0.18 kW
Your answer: 1.32 kW
